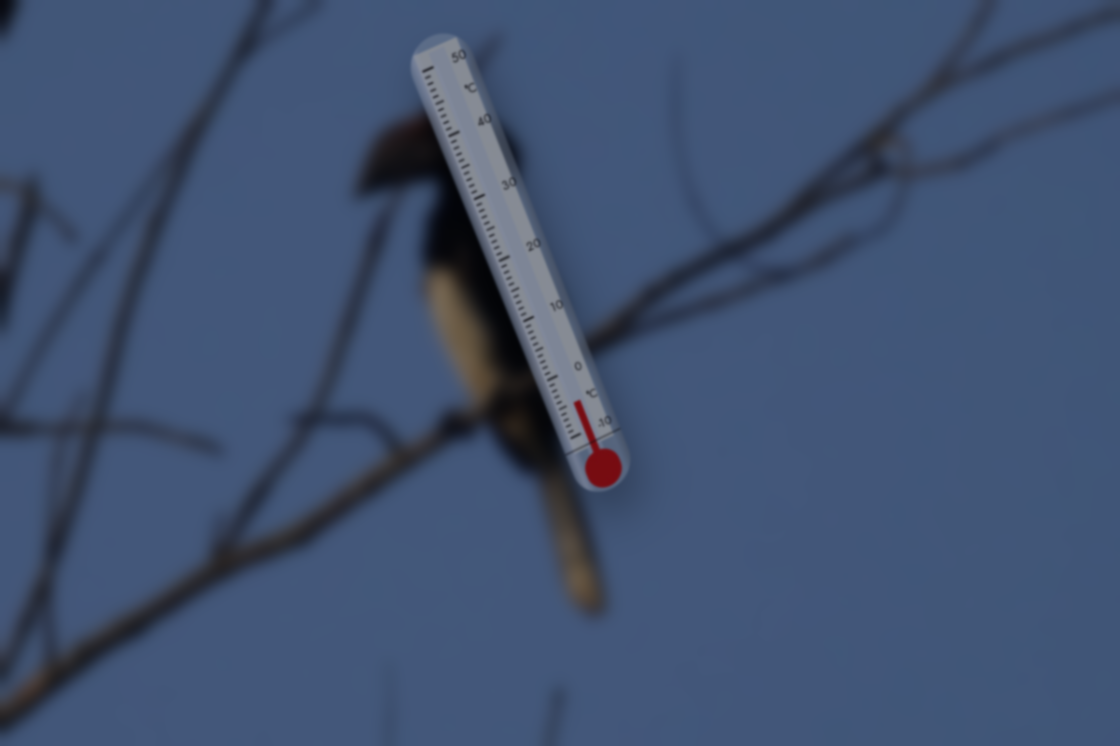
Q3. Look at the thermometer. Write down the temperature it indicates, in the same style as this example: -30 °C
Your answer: -5 °C
